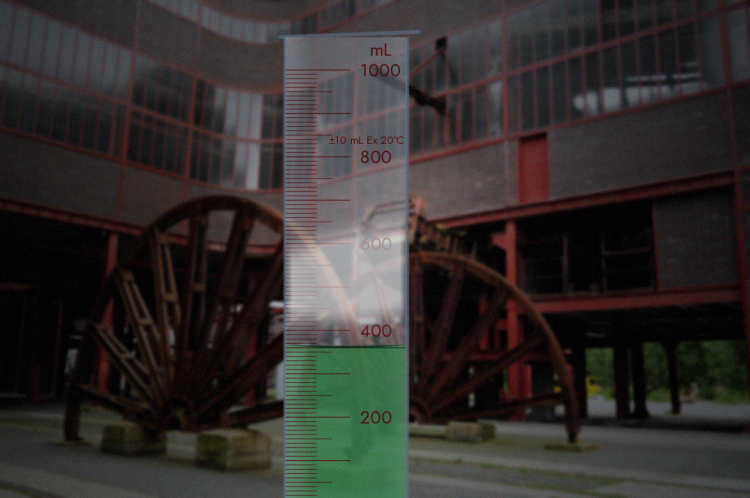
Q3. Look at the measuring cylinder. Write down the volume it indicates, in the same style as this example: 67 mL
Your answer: 360 mL
